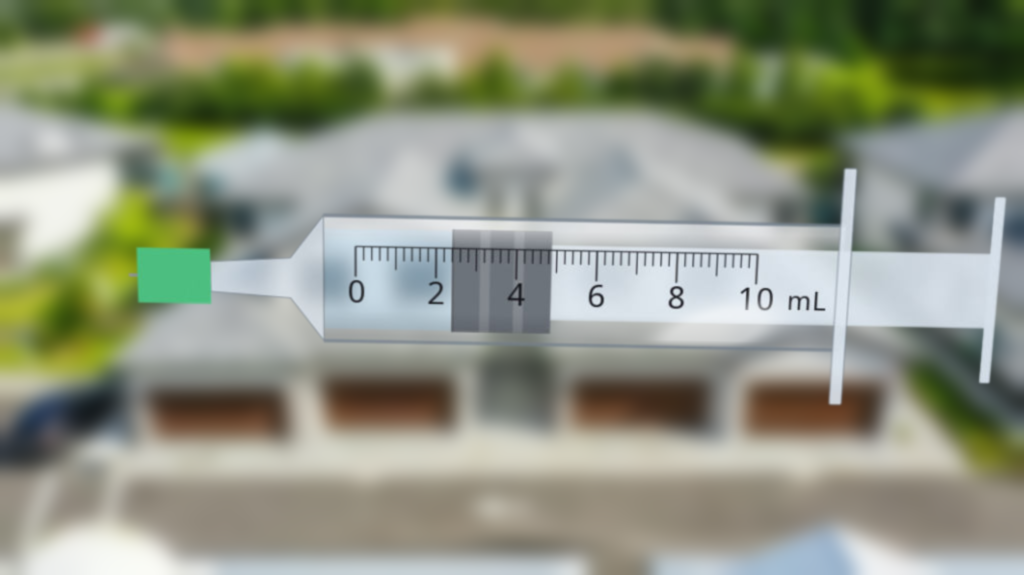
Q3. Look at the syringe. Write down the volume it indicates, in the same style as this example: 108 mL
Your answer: 2.4 mL
